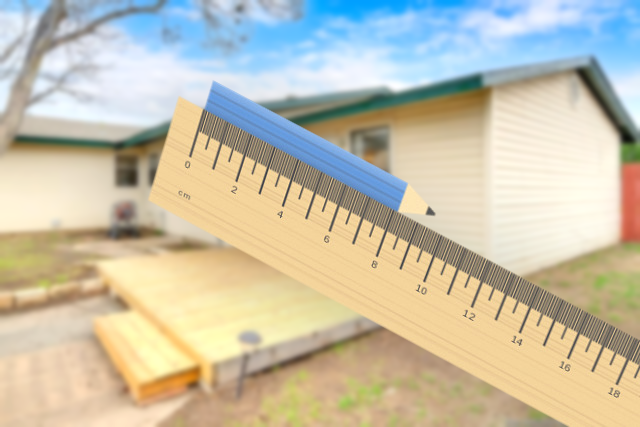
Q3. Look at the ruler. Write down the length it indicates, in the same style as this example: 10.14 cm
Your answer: 9.5 cm
